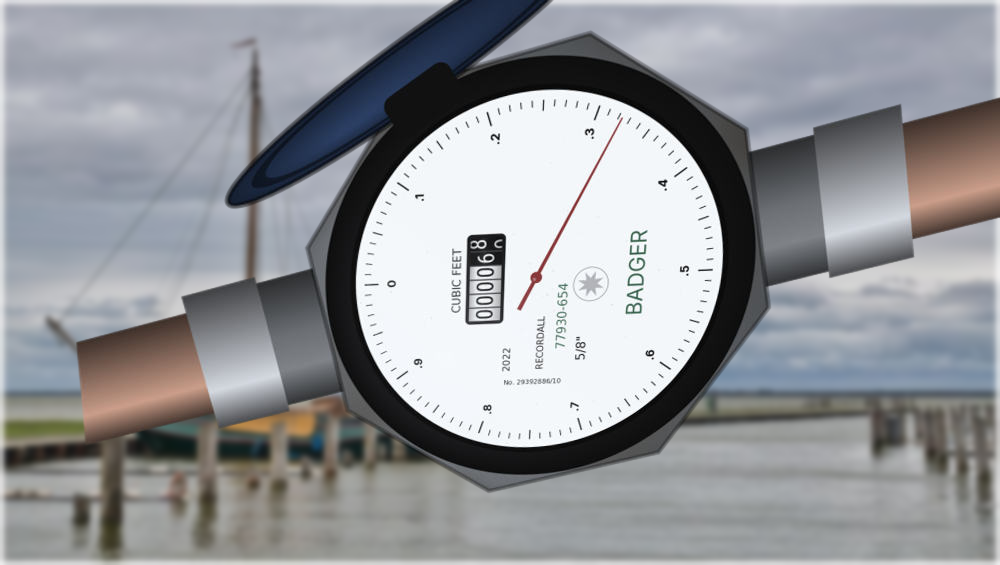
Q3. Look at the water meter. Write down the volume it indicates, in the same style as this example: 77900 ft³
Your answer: 68.32 ft³
